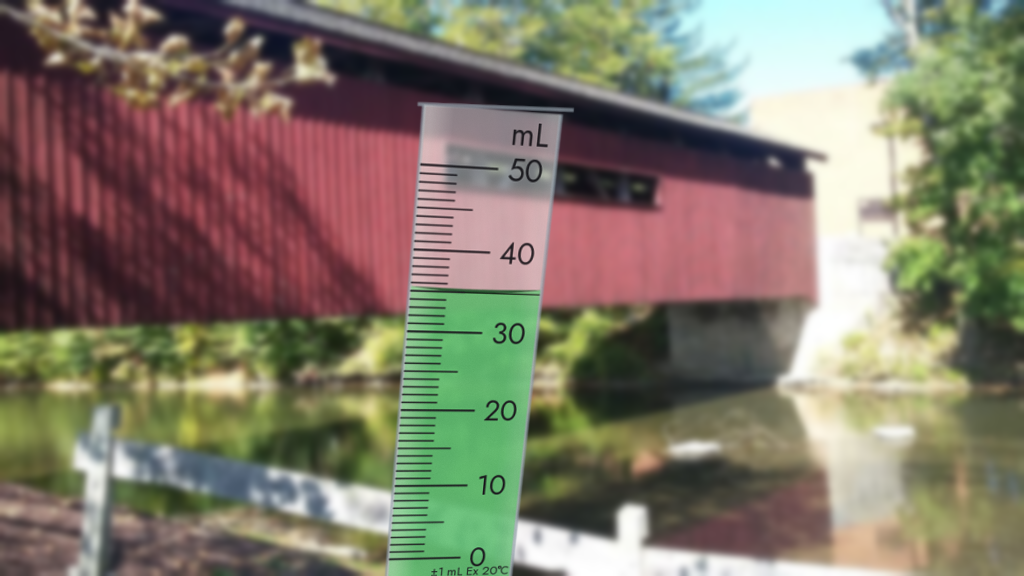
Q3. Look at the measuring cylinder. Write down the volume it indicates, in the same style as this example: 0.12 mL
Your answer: 35 mL
